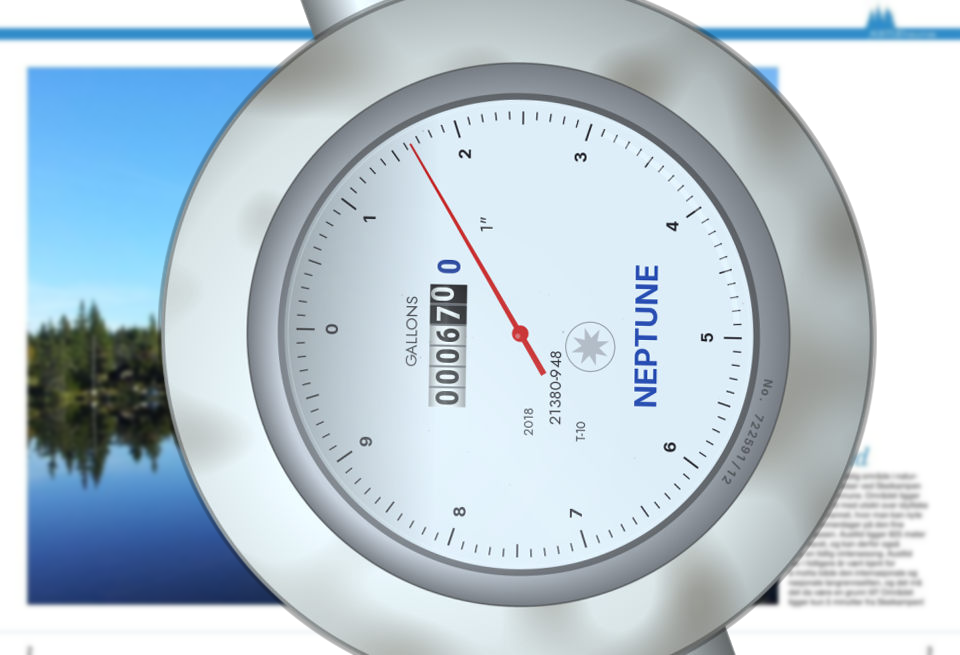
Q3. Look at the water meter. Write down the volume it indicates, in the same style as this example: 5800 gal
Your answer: 6701.6 gal
